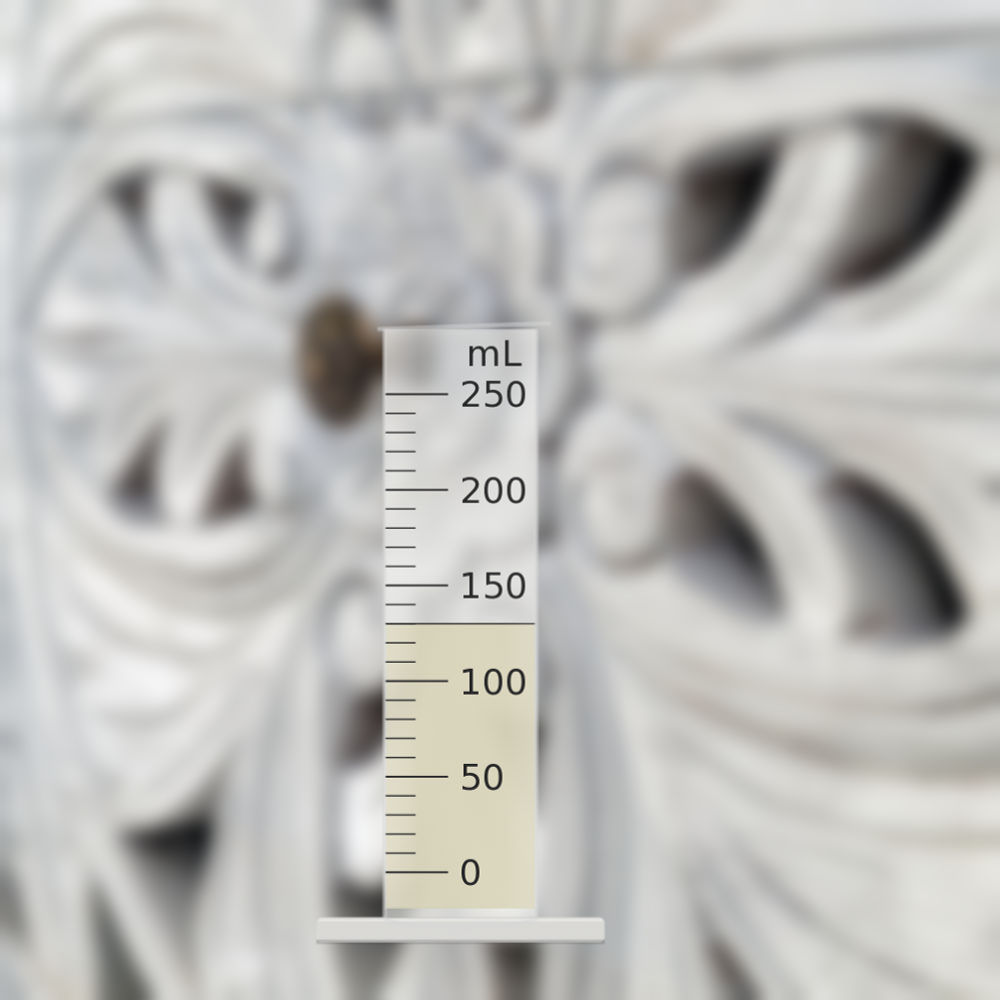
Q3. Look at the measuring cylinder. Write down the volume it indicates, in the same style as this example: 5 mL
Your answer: 130 mL
